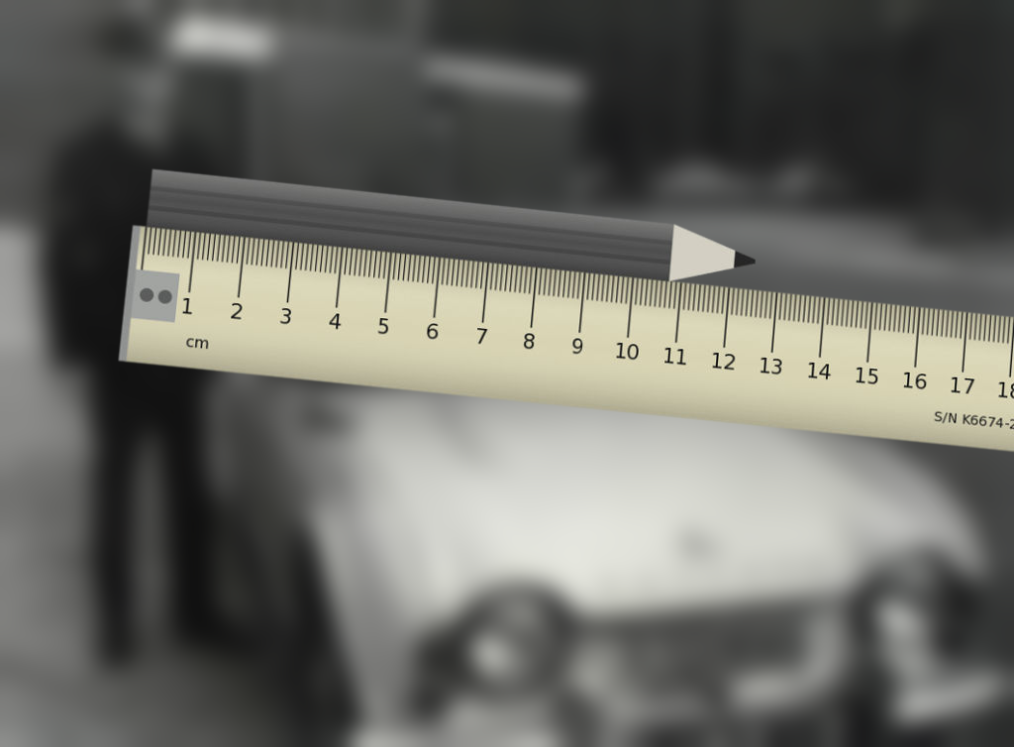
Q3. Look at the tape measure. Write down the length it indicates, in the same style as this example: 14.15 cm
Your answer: 12.5 cm
